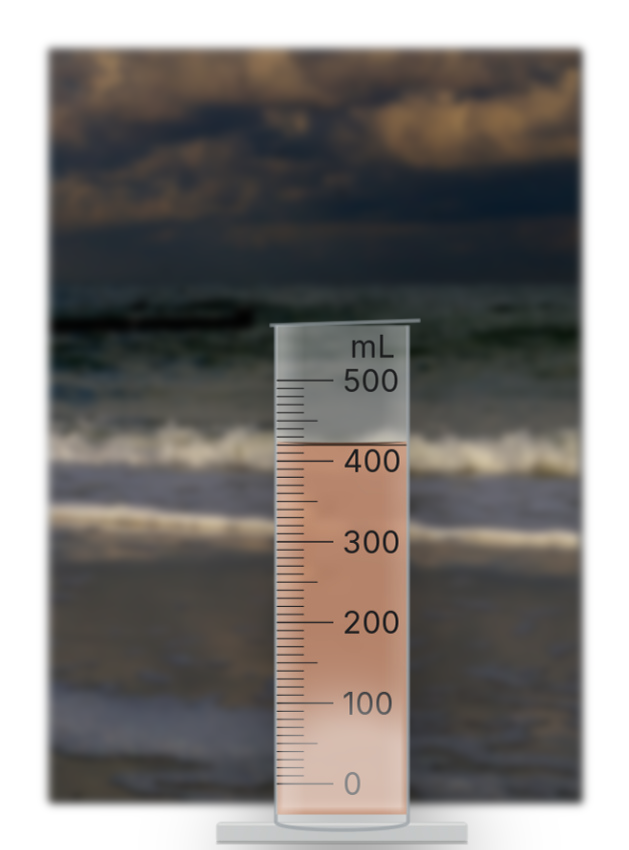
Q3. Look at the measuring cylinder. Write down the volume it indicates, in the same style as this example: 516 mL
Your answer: 420 mL
